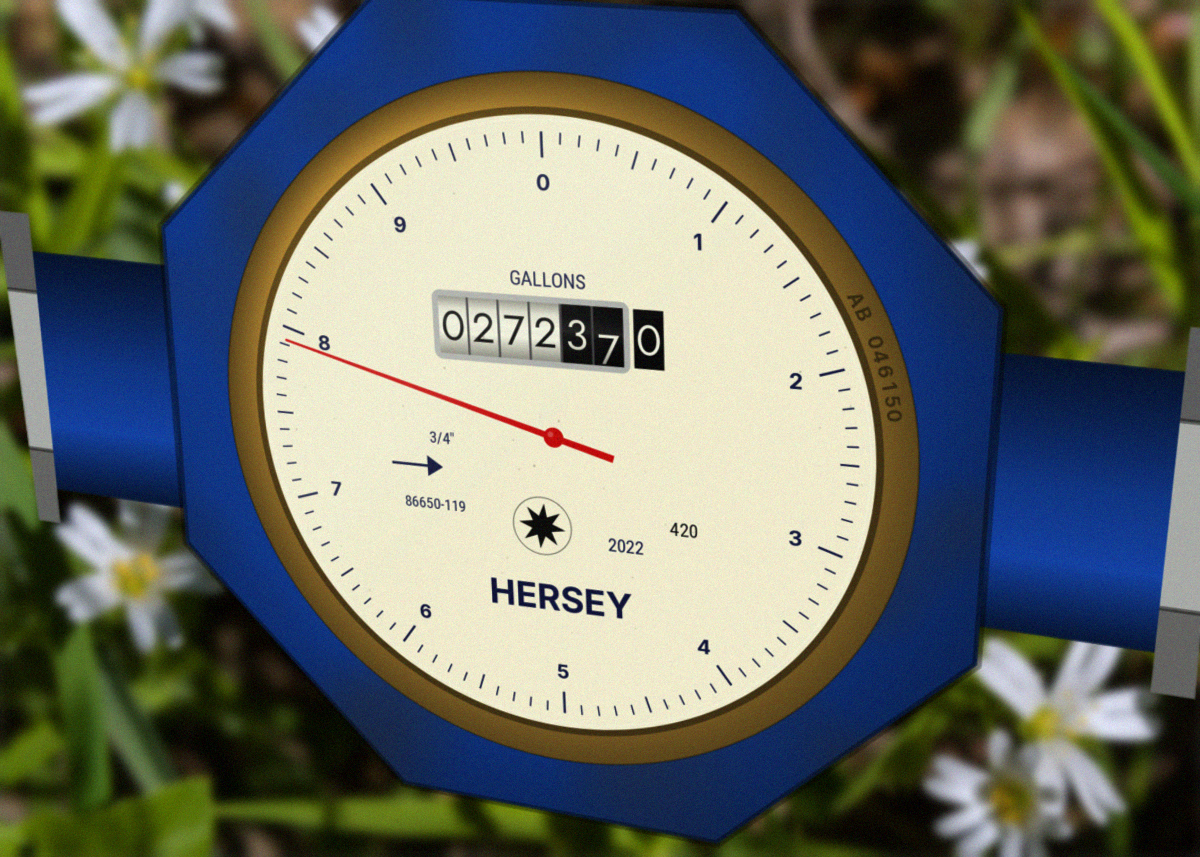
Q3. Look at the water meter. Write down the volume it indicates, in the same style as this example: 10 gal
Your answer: 272367.9 gal
